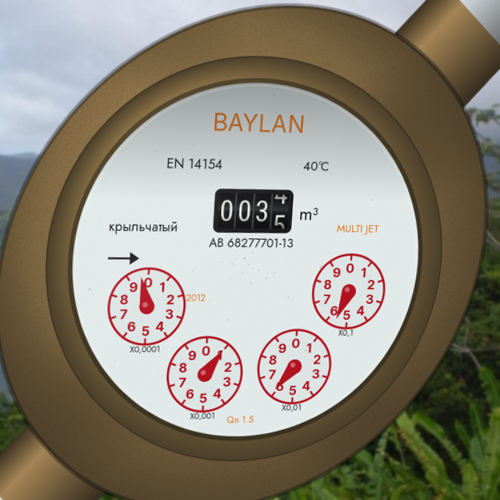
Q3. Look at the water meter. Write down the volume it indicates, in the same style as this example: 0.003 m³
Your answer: 34.5609 m³
